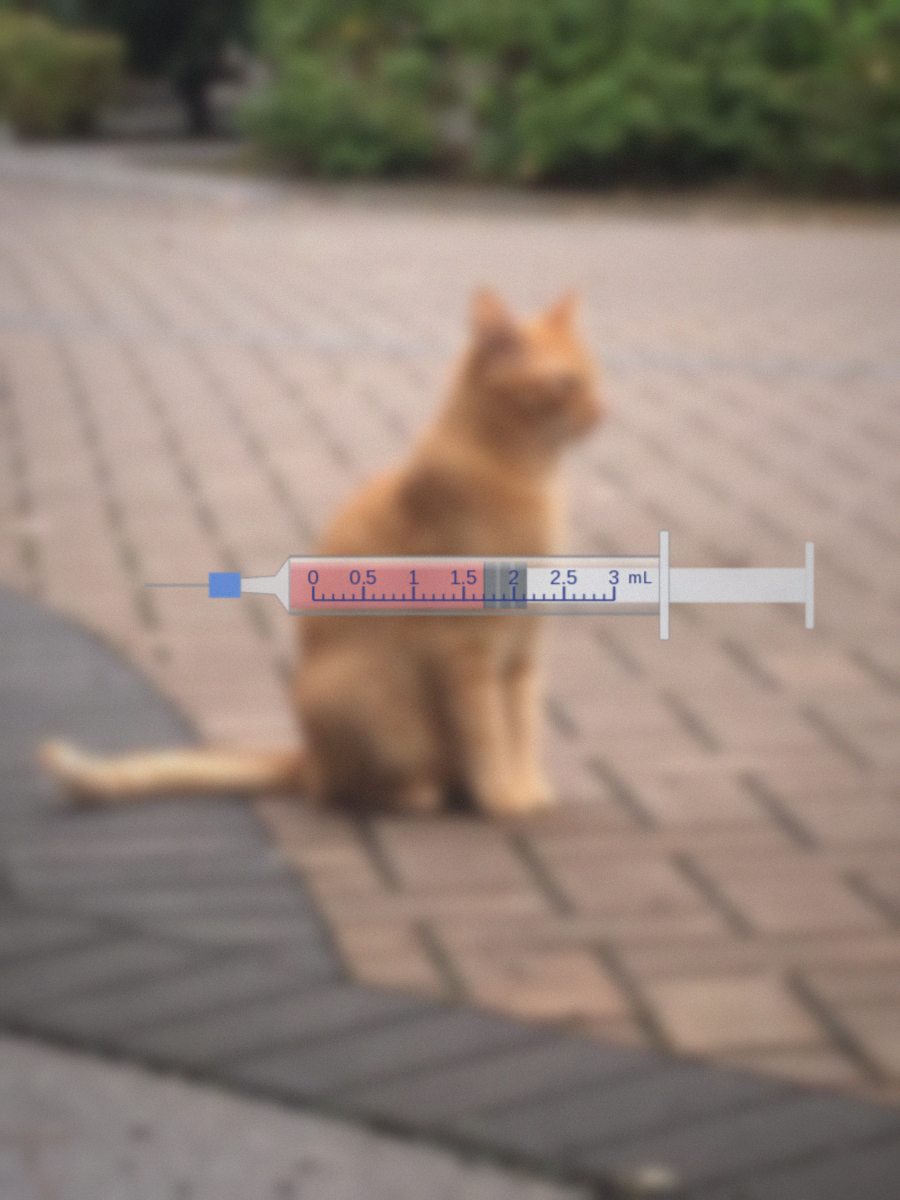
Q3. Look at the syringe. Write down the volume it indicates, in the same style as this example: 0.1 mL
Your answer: 1.7 mL
